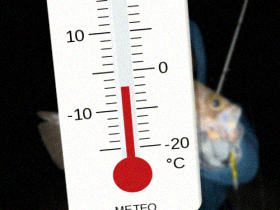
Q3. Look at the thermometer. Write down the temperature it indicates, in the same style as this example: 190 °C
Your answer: -4 °C
